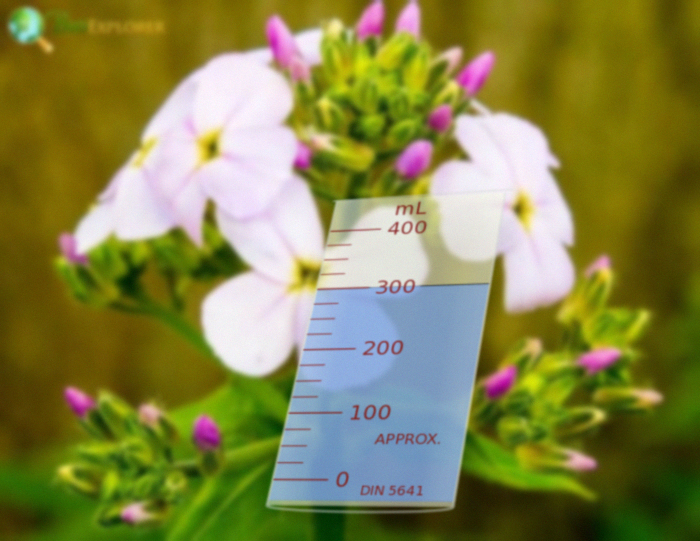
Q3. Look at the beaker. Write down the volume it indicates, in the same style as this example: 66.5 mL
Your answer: 300 mL
